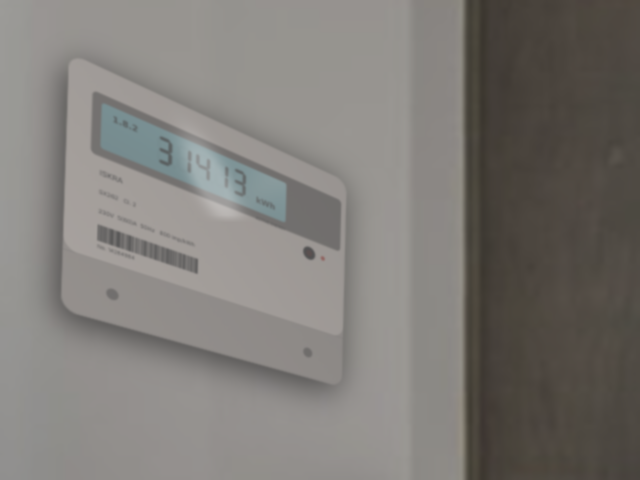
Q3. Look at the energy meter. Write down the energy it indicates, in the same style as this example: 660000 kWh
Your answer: 31413 kWh
